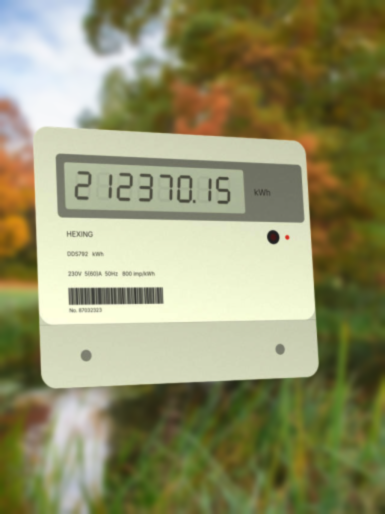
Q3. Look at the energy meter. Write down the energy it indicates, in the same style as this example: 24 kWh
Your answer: 212370.15 kWh
